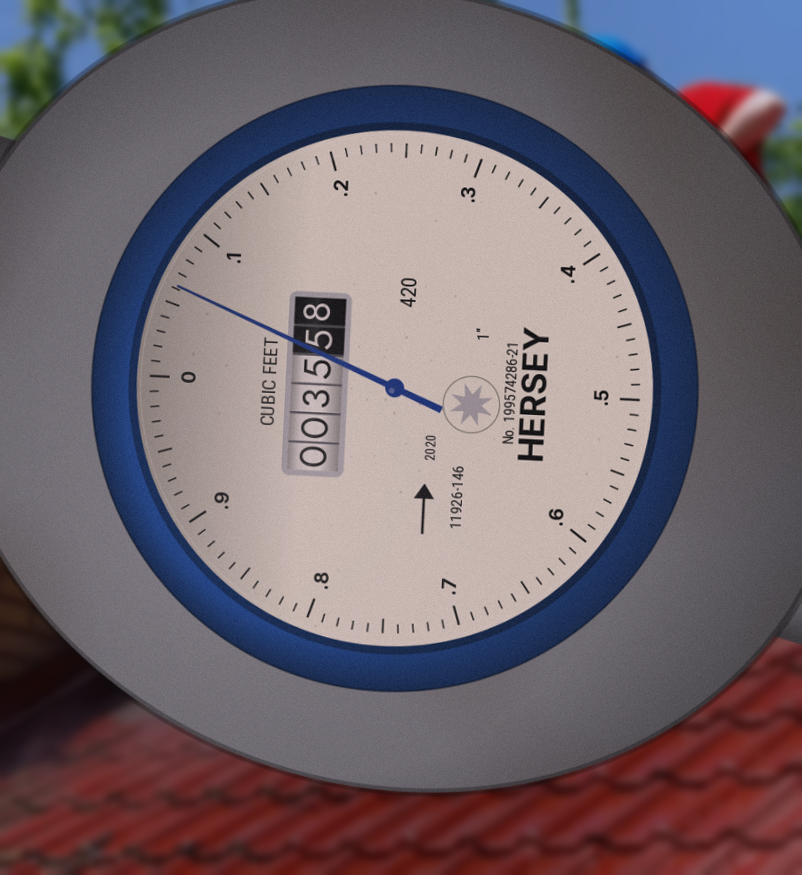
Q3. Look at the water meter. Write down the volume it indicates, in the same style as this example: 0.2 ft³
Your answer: 3558.06 ft³
